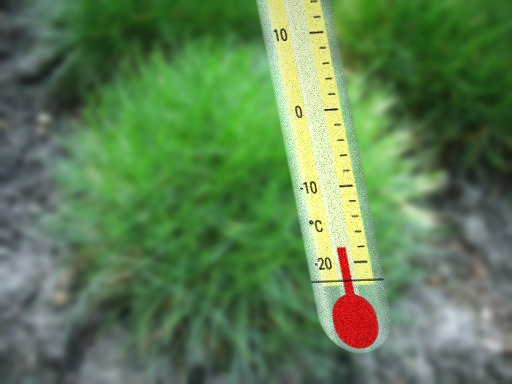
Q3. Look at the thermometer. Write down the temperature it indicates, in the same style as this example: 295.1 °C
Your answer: -18 °C
